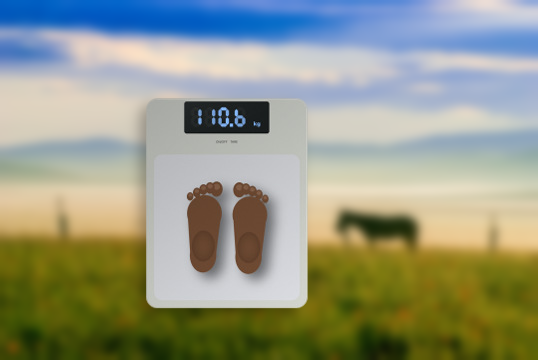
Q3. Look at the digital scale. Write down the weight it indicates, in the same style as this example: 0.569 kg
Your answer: 110.6 kg
